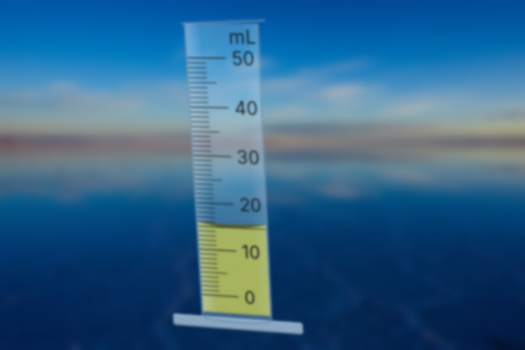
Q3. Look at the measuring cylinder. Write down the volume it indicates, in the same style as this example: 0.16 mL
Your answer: 15 mL
